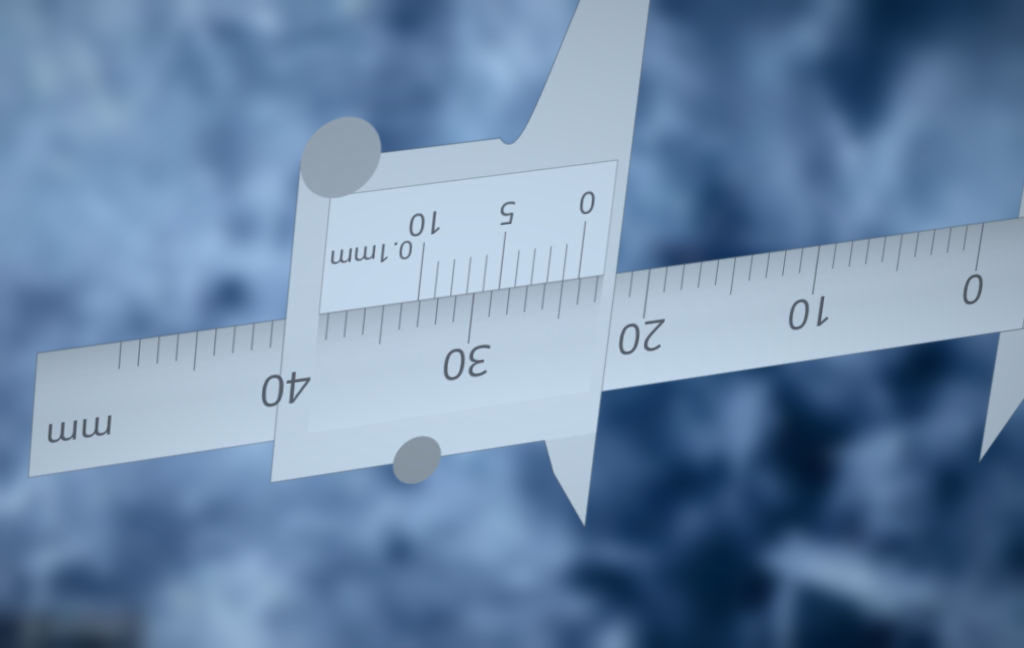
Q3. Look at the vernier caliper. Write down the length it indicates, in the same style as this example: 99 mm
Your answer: 24.1 mm
